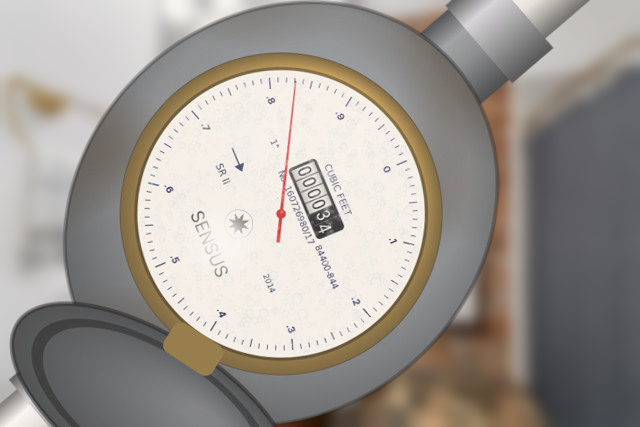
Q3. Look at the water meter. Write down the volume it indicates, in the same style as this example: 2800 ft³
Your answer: 33.83 ft³
